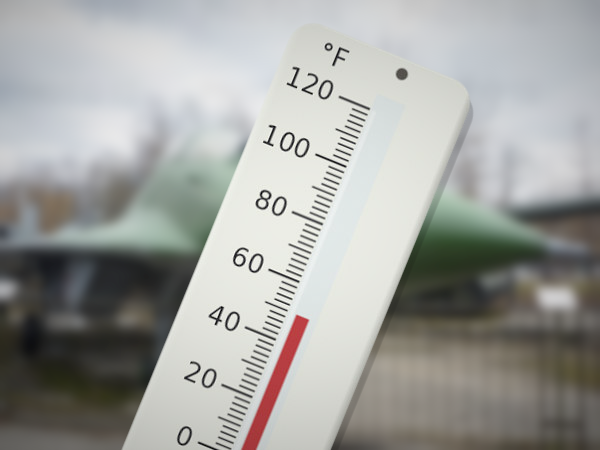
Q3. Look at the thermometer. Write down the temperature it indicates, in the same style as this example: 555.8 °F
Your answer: 50 °F
